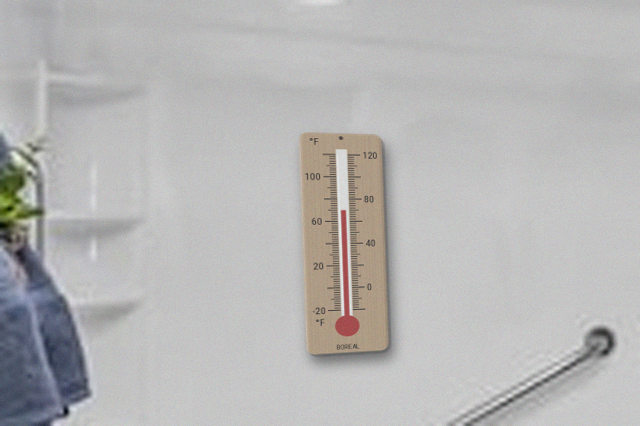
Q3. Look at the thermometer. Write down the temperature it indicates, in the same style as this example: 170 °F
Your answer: 70 °F
